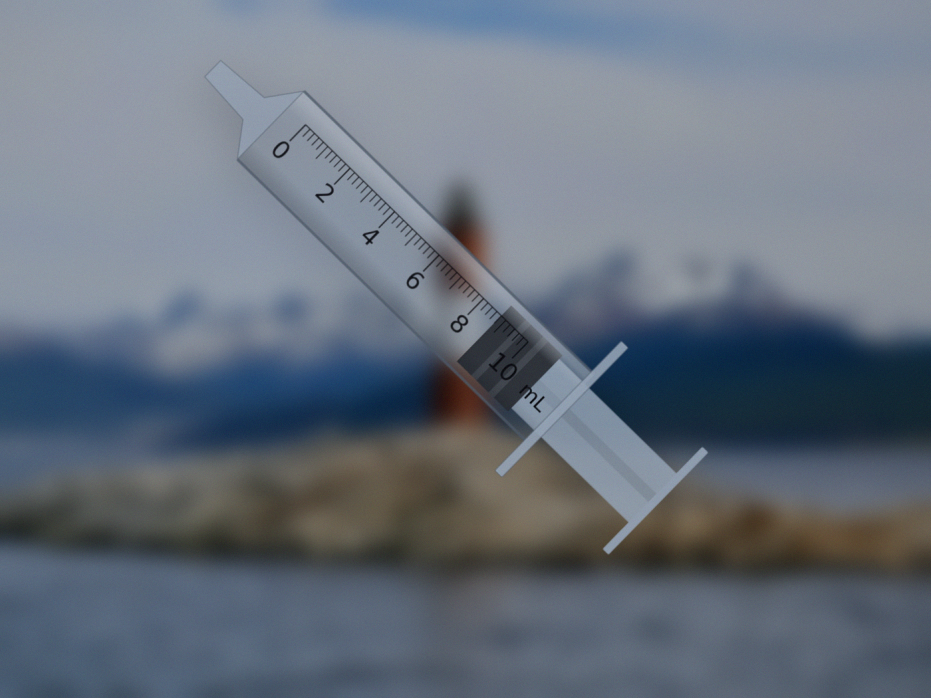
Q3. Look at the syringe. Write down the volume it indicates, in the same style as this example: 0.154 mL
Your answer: 8.8 mL
